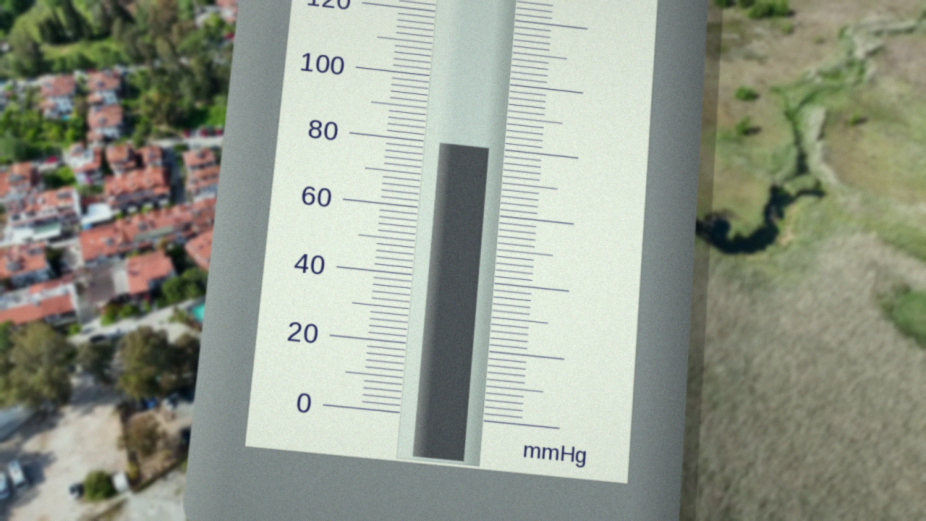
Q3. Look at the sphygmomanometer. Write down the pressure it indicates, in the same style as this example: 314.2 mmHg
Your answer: 80 mmHg
